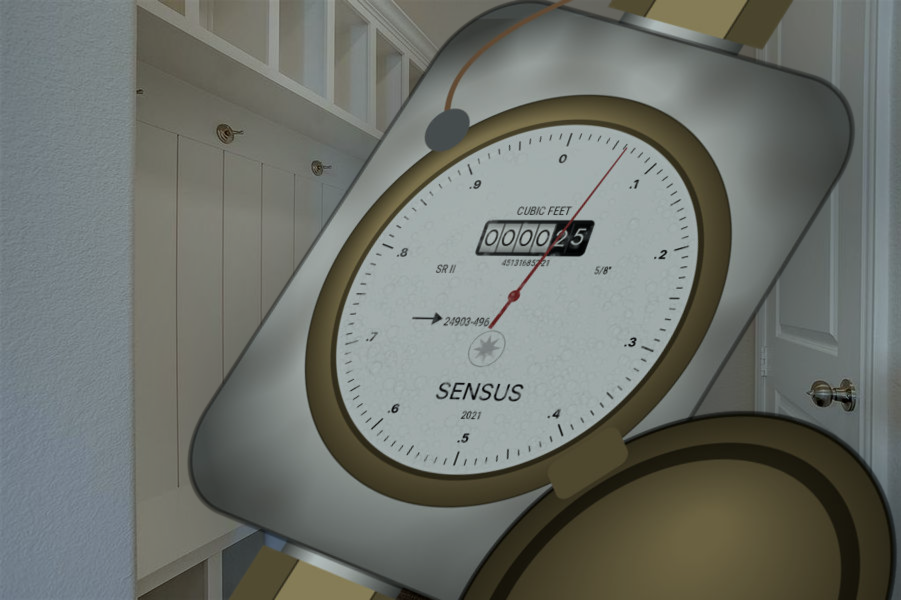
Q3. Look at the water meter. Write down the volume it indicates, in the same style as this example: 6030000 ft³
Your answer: 25.06 ft³
